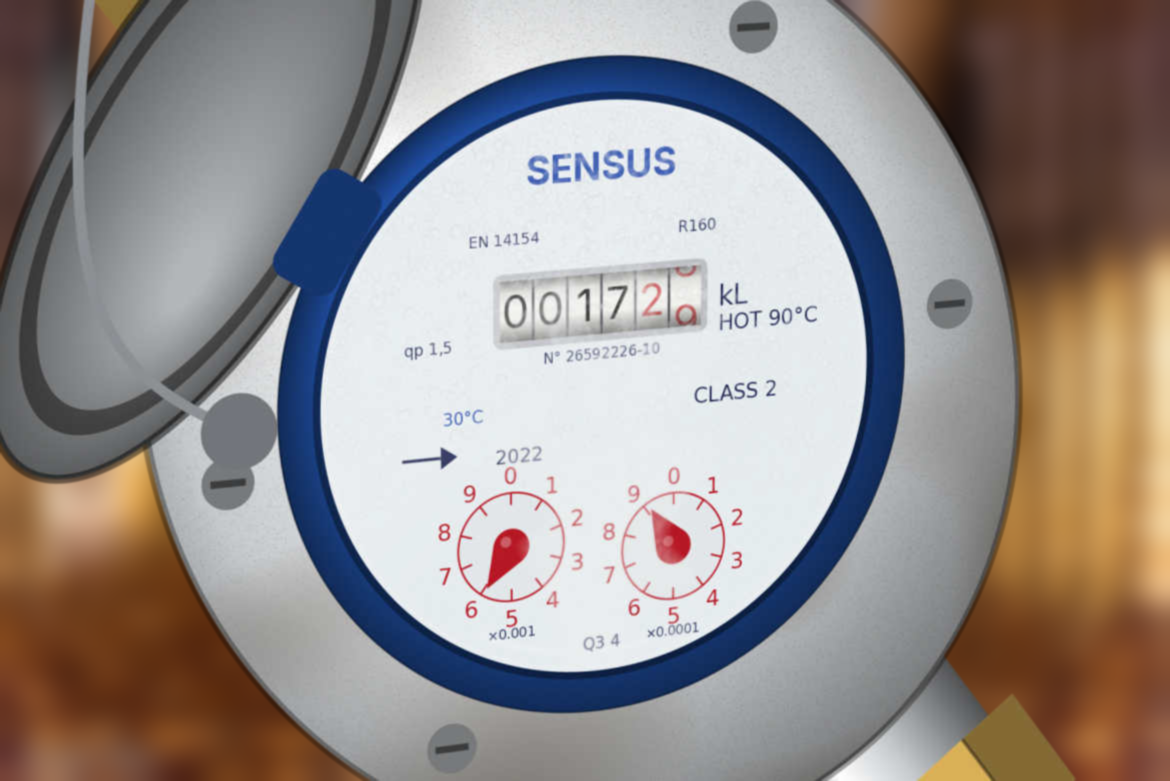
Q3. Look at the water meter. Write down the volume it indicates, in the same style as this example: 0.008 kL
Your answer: 17.2859 kL
